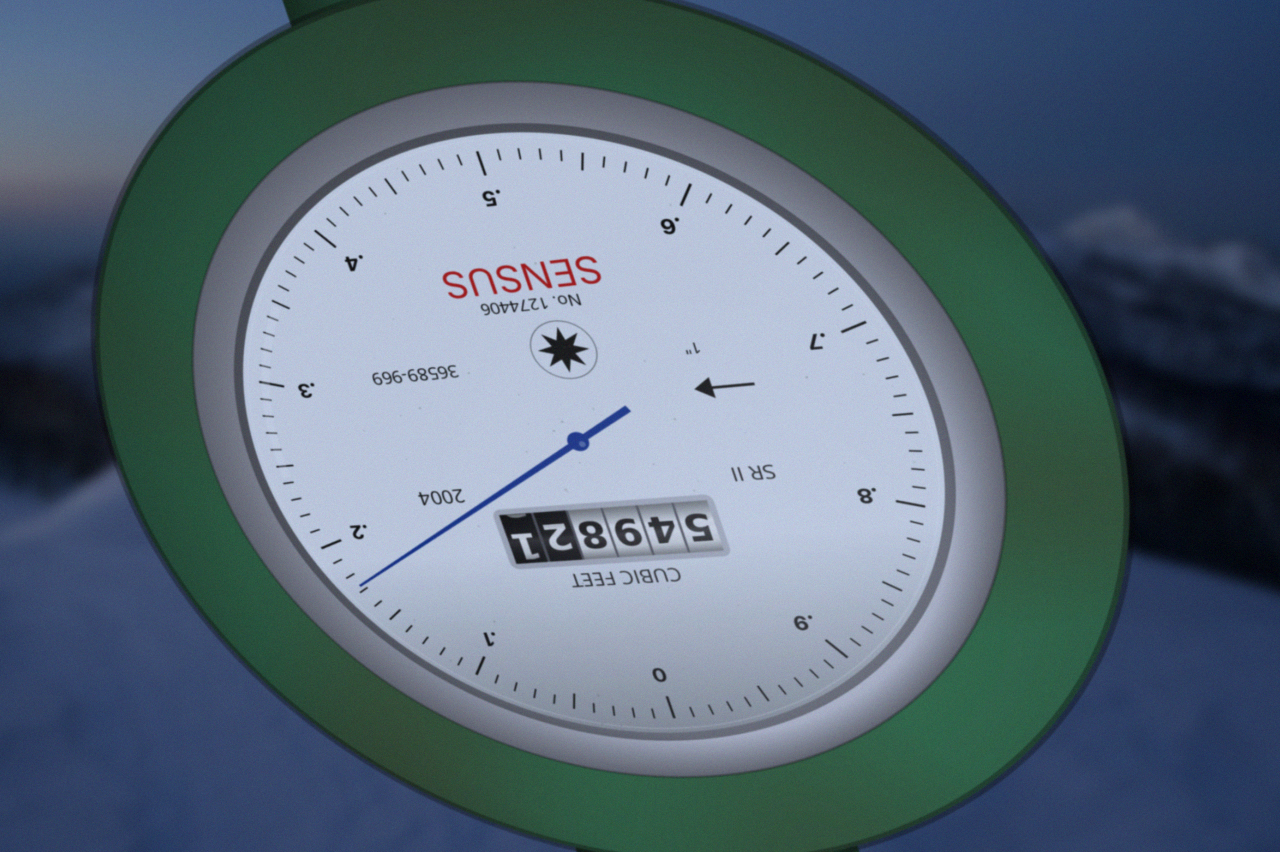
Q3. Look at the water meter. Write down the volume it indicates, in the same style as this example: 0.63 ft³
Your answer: 549821.17 ft³
